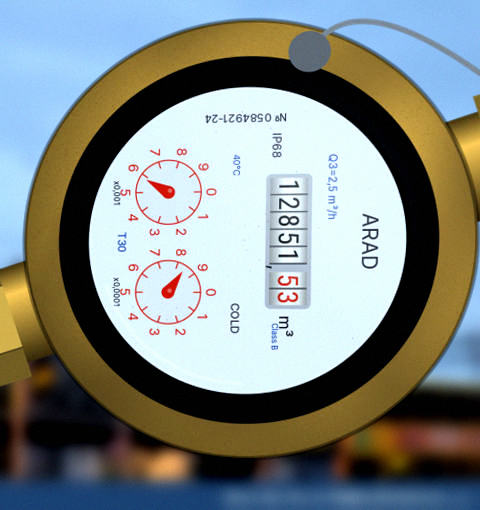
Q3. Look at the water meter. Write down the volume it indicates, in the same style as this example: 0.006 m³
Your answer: 12851.5358 m³
